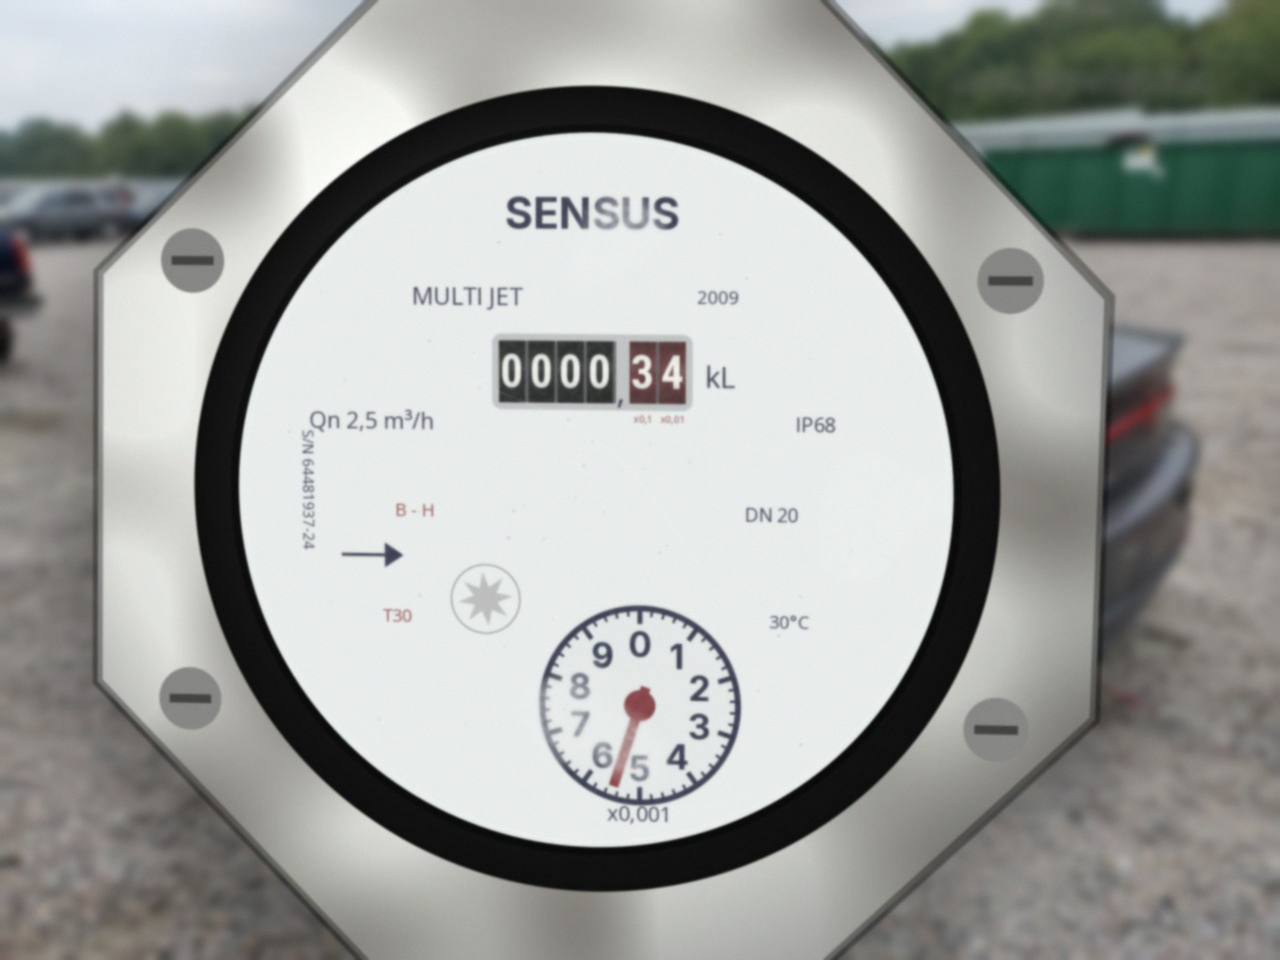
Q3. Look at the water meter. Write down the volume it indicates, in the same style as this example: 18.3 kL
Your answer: 0.345 kL
